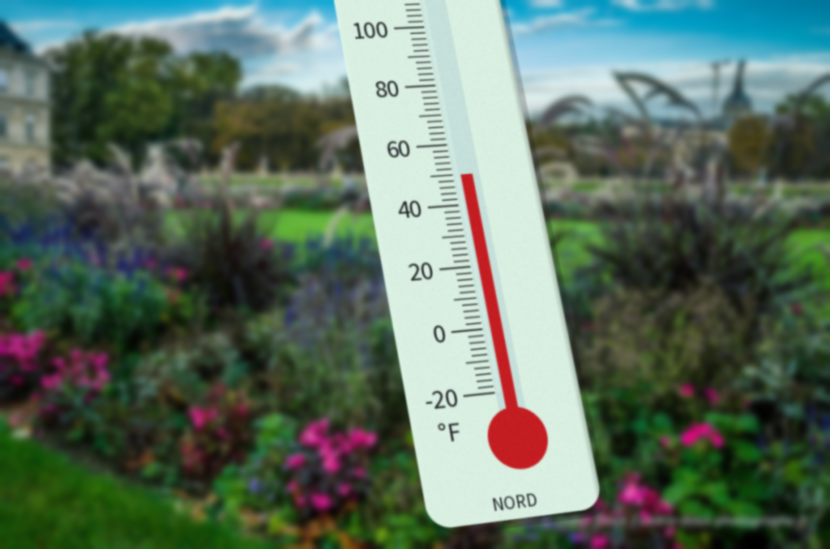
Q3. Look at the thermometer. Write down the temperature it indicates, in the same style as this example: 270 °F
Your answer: 50 °F
